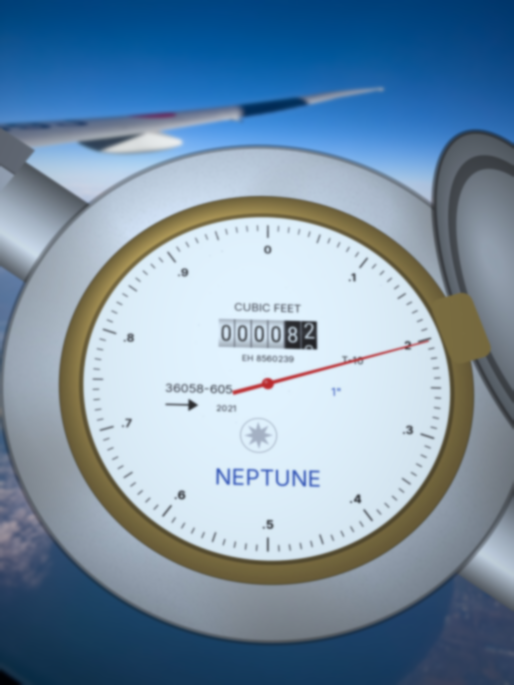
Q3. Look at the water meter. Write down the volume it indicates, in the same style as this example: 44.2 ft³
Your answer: 82.20 ft³
